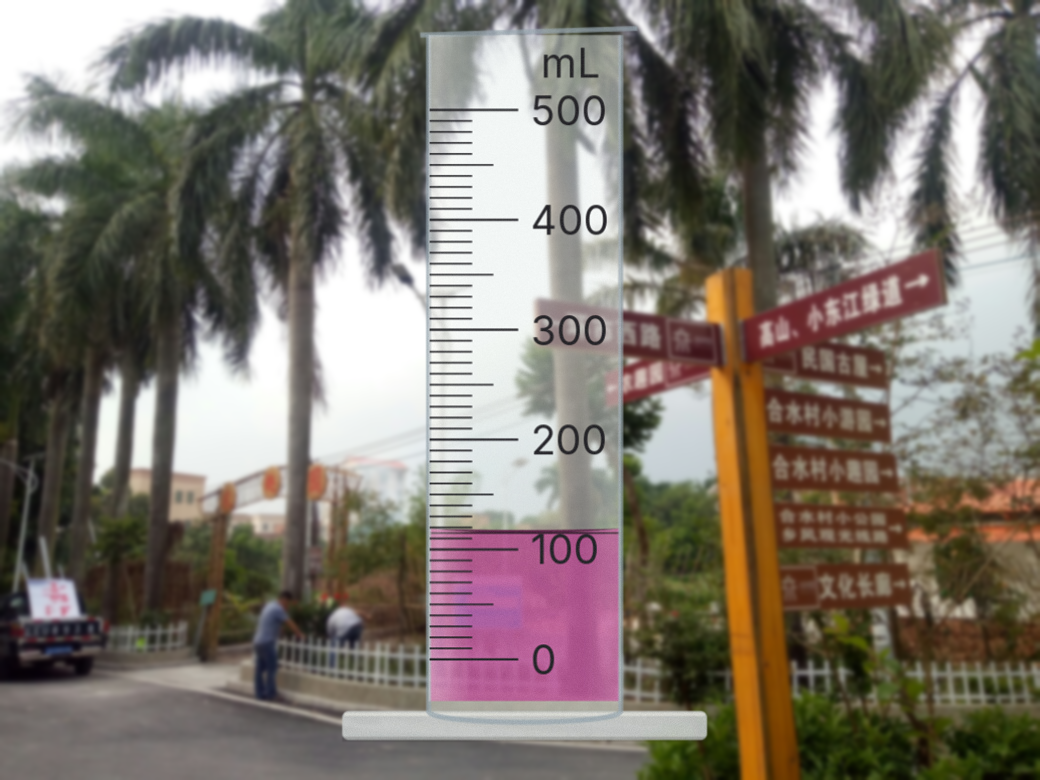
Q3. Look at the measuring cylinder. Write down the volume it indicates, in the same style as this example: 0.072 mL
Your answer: 115 mL
